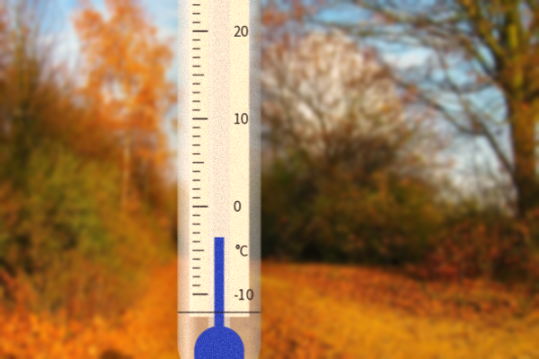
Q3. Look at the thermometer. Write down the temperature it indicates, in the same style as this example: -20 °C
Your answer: -3.5 °C
